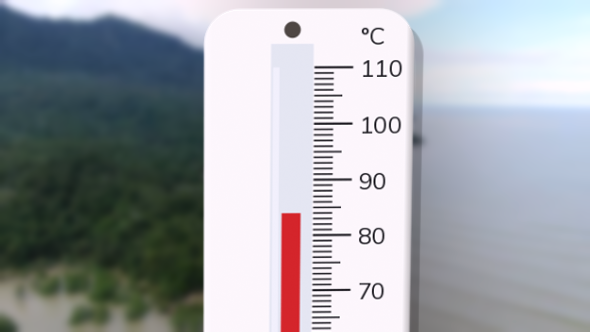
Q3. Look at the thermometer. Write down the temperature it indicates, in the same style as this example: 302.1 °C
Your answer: 84 °C
